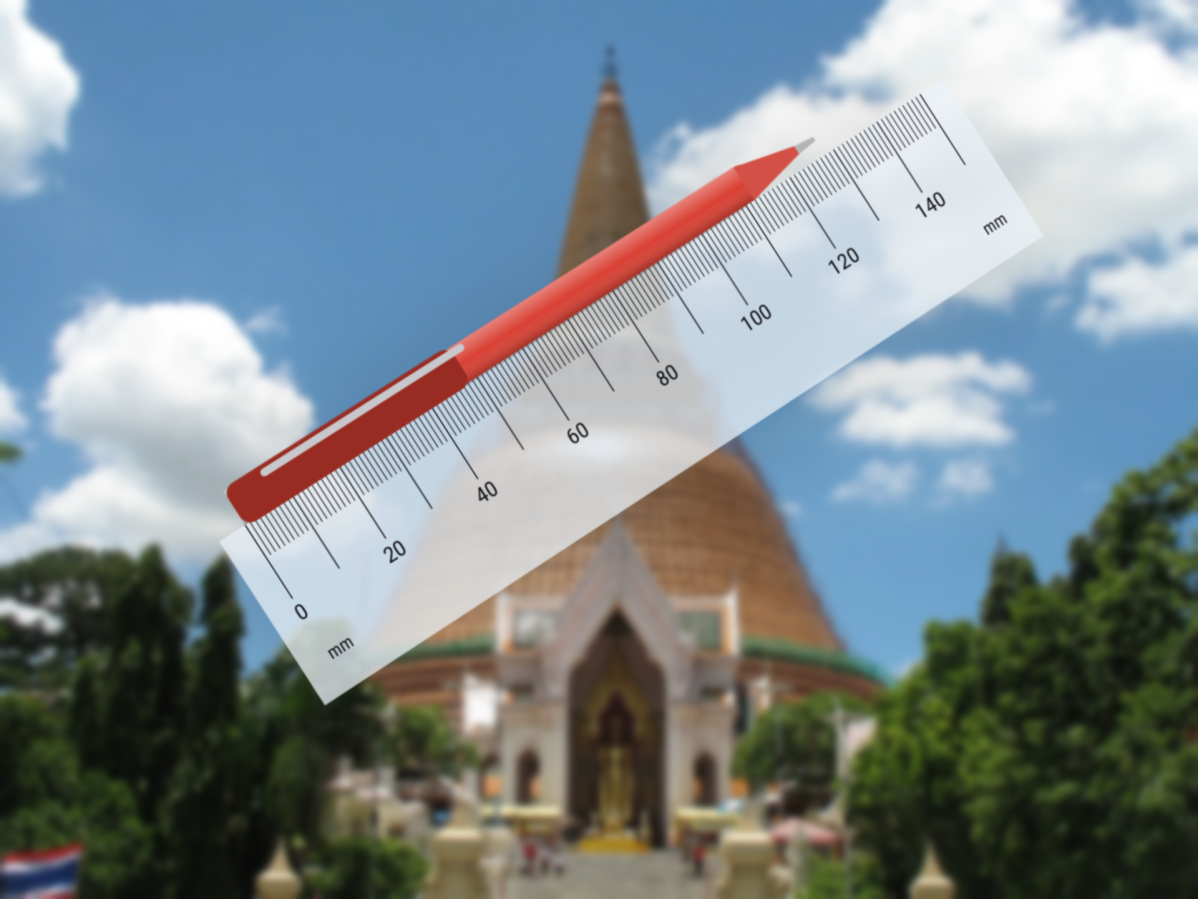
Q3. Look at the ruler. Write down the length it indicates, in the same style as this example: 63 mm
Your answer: 128 mm
